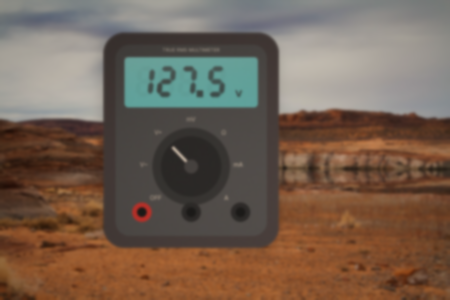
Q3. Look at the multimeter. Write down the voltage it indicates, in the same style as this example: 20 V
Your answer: 127.5 V
